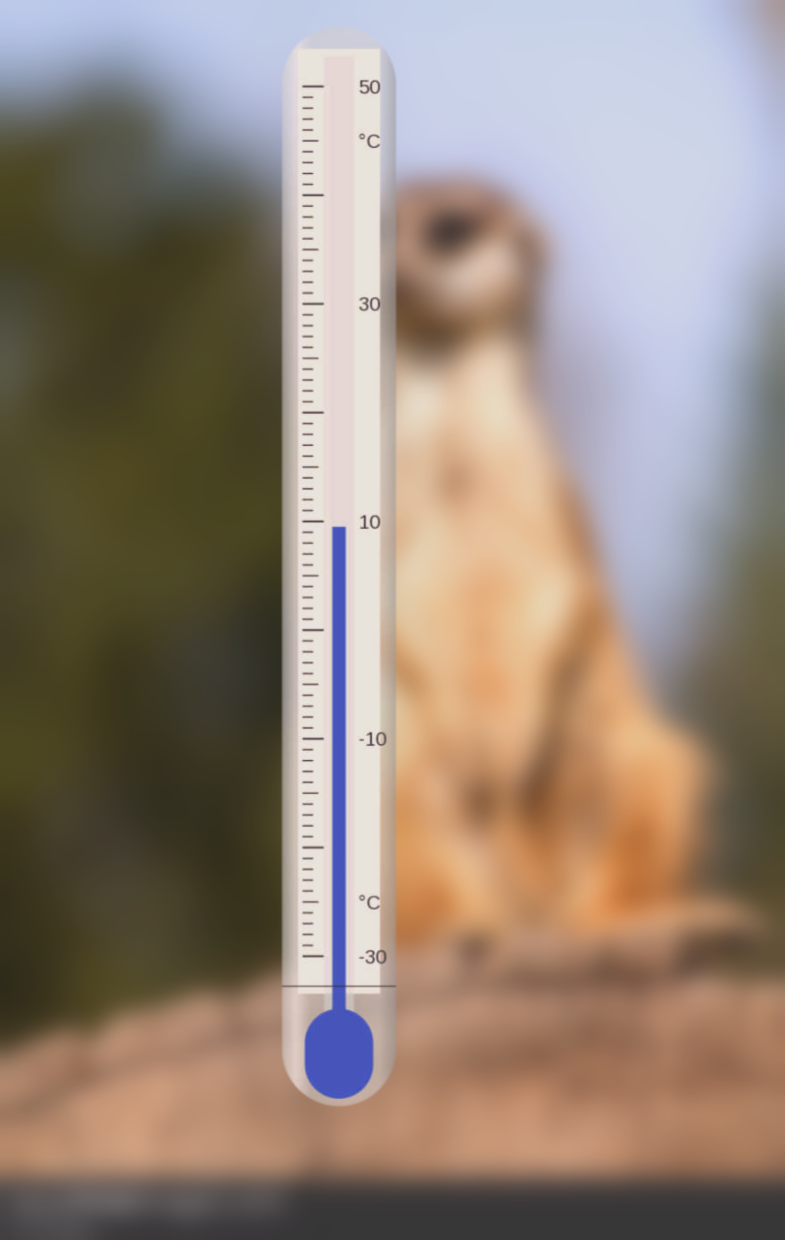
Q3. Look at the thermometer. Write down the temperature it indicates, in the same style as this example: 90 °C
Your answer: 9.5 °C
